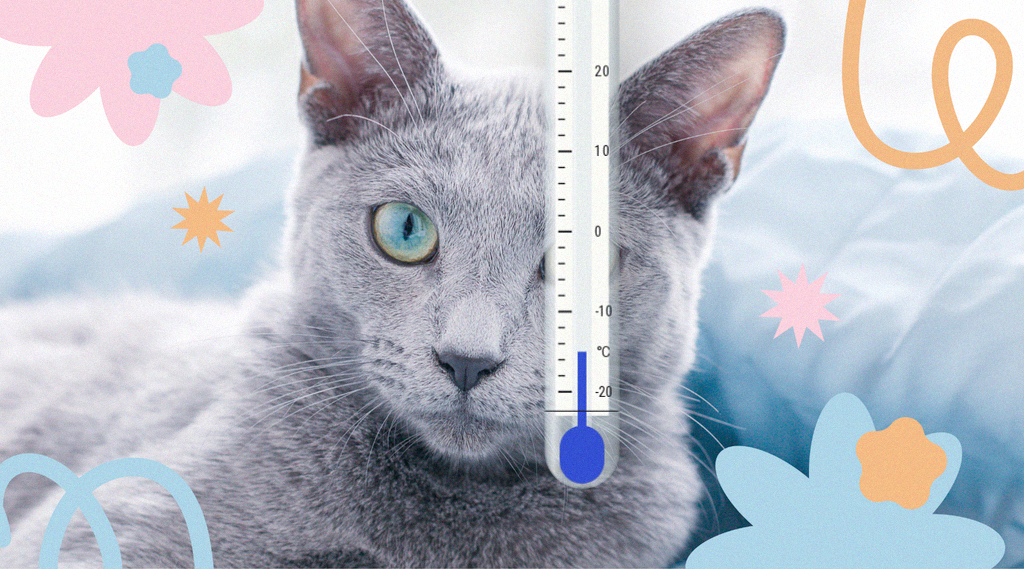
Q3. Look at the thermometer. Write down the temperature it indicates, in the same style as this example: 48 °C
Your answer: -15 °C
